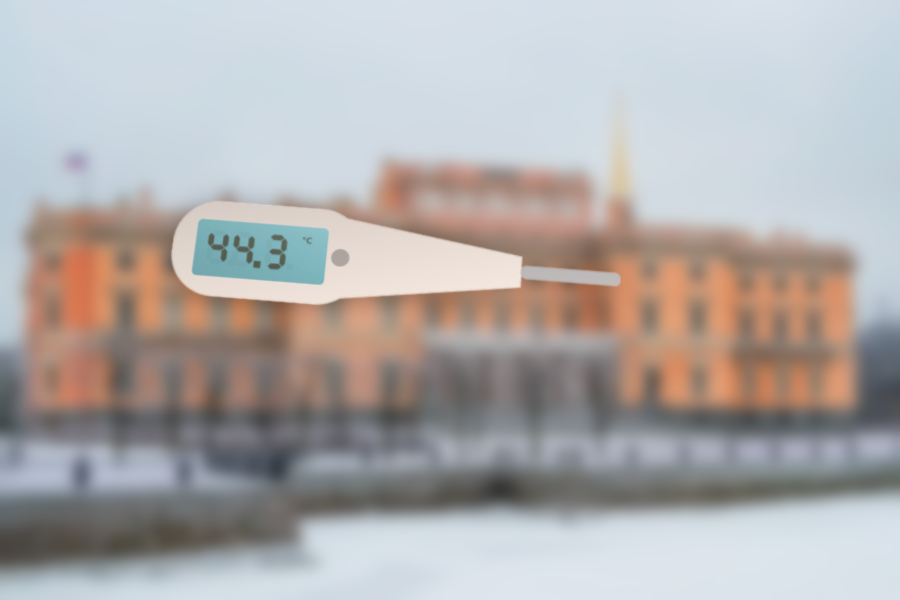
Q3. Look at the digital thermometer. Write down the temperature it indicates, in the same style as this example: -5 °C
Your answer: 44.3 °C
